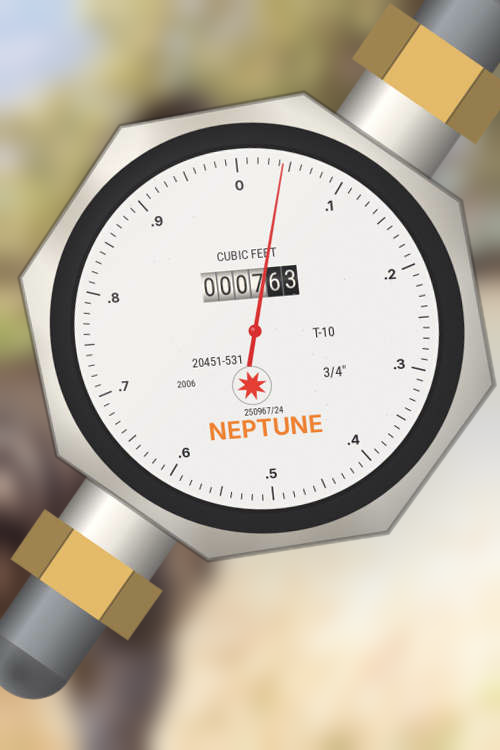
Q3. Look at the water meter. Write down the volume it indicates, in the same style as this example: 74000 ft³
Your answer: 763.04 ft³
